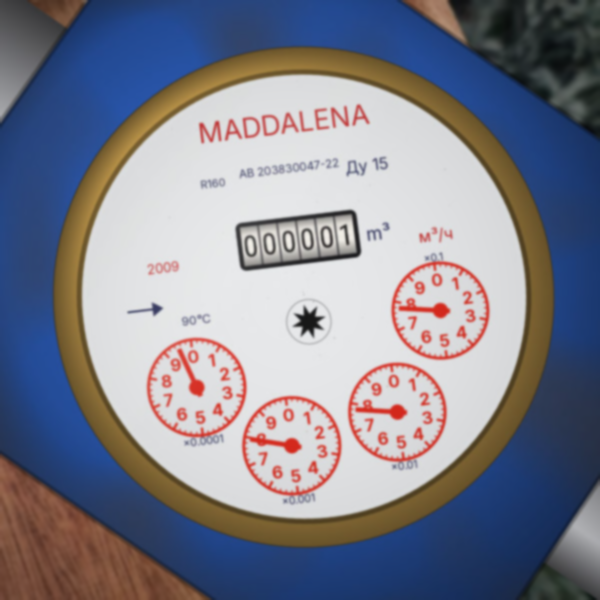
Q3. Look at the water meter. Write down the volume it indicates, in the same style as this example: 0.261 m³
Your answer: 1.7779 m³
